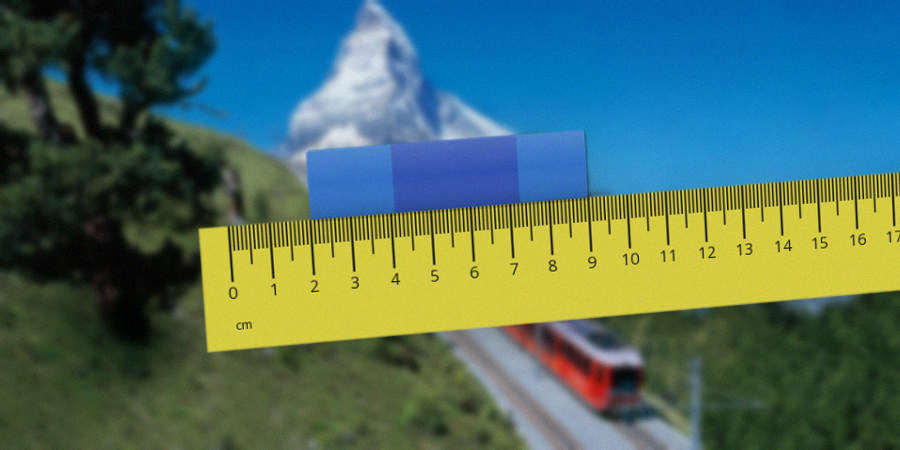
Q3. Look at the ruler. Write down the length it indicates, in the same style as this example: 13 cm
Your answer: 7 cm
